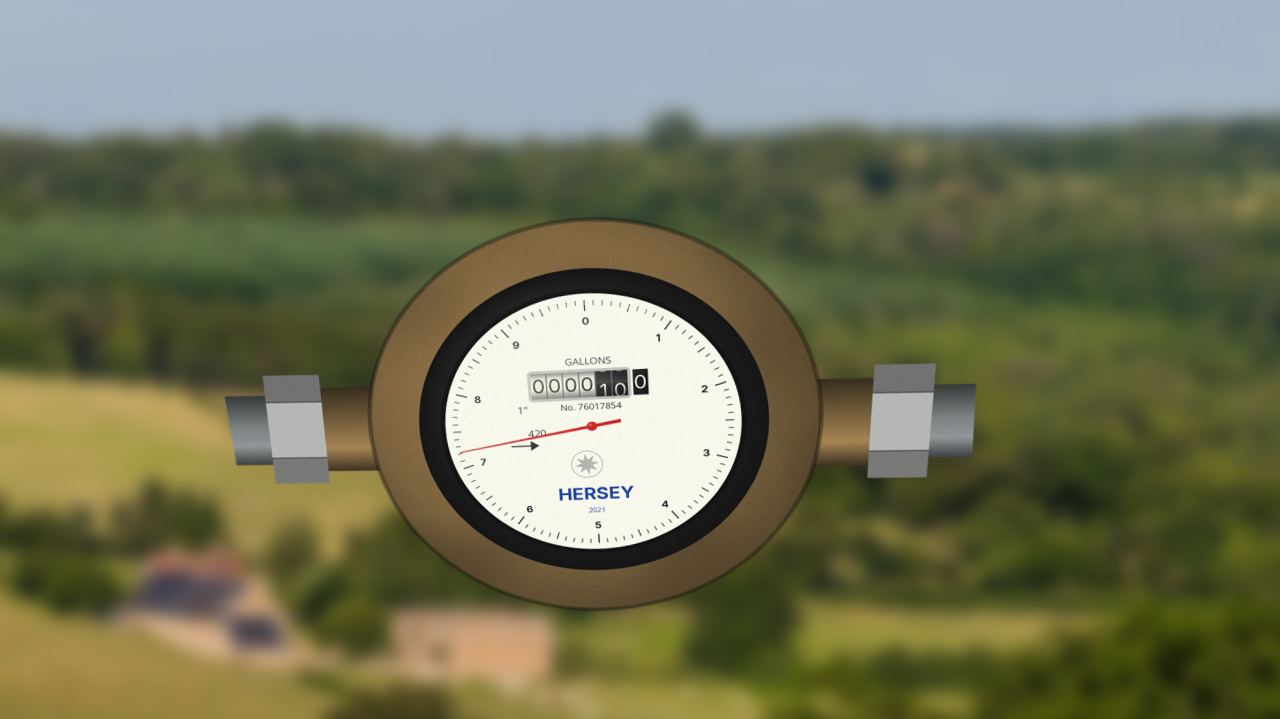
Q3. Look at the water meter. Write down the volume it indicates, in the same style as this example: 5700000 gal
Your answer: 97.2 gal
